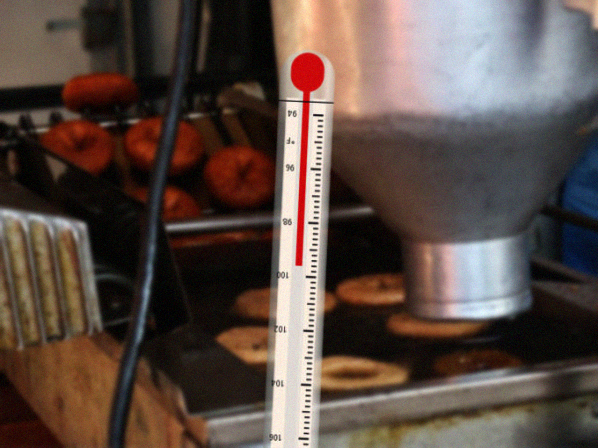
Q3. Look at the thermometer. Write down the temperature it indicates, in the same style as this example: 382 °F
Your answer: 99.6 °F
